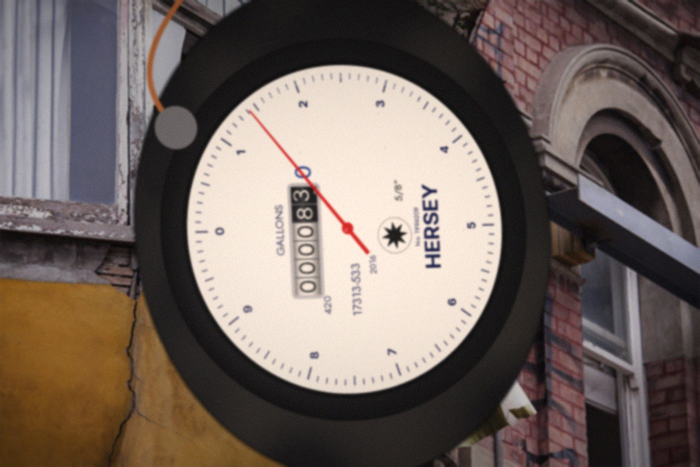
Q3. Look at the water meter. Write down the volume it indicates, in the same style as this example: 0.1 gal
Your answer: 831.4 gal
